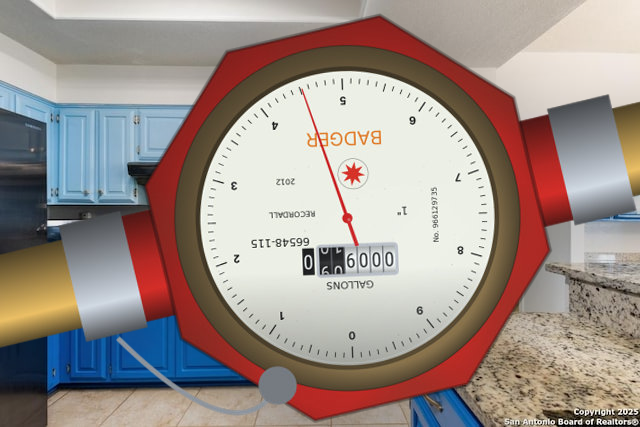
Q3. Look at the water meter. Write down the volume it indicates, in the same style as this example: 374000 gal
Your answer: 9094.5 gal
